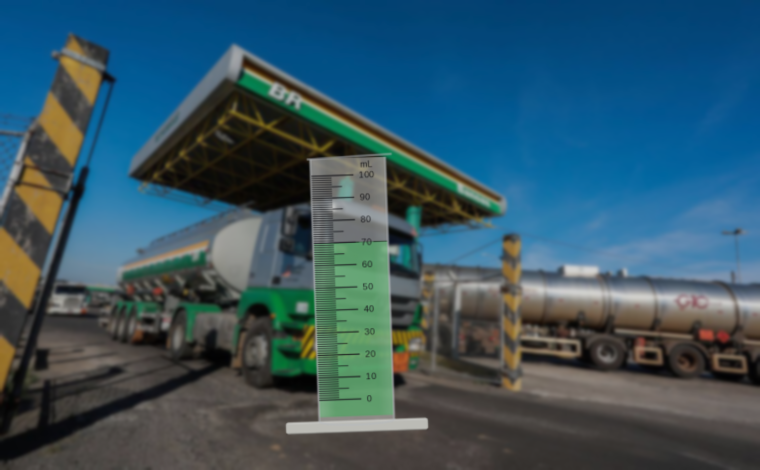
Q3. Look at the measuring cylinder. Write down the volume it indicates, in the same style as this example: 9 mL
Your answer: 70 mL
